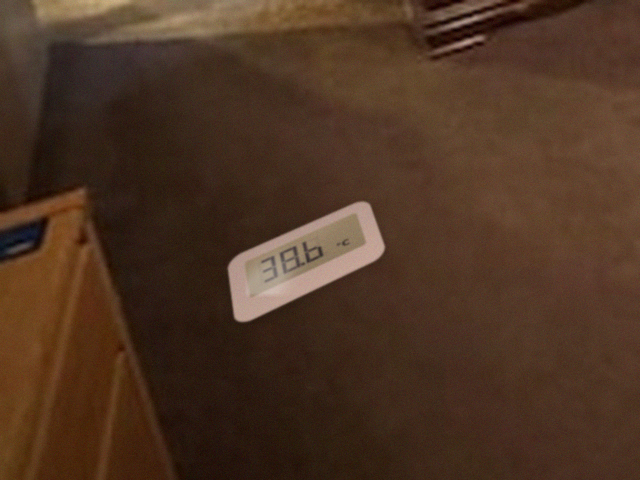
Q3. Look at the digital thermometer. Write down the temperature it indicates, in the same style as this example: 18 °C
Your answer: 38.6 °C
